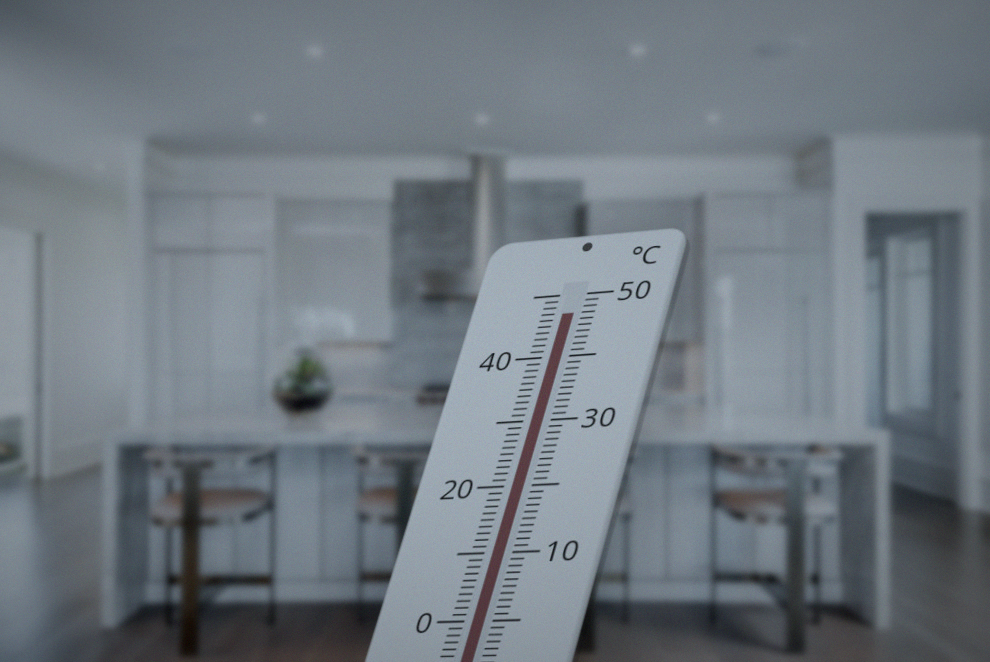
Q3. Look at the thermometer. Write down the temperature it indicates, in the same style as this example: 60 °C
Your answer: 47 °C
